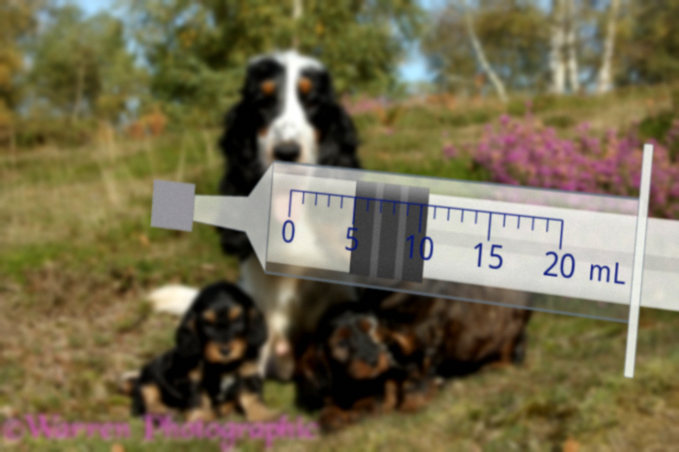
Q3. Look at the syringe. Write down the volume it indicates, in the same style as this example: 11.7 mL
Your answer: 5 mL
